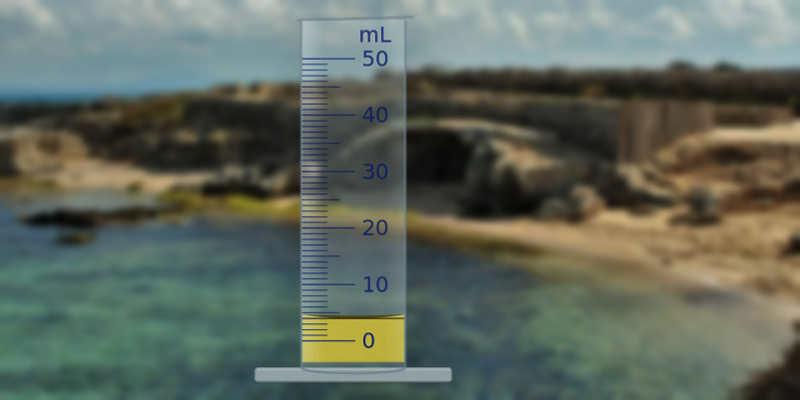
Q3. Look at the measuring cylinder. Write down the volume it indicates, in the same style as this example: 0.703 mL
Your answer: 4 mL
